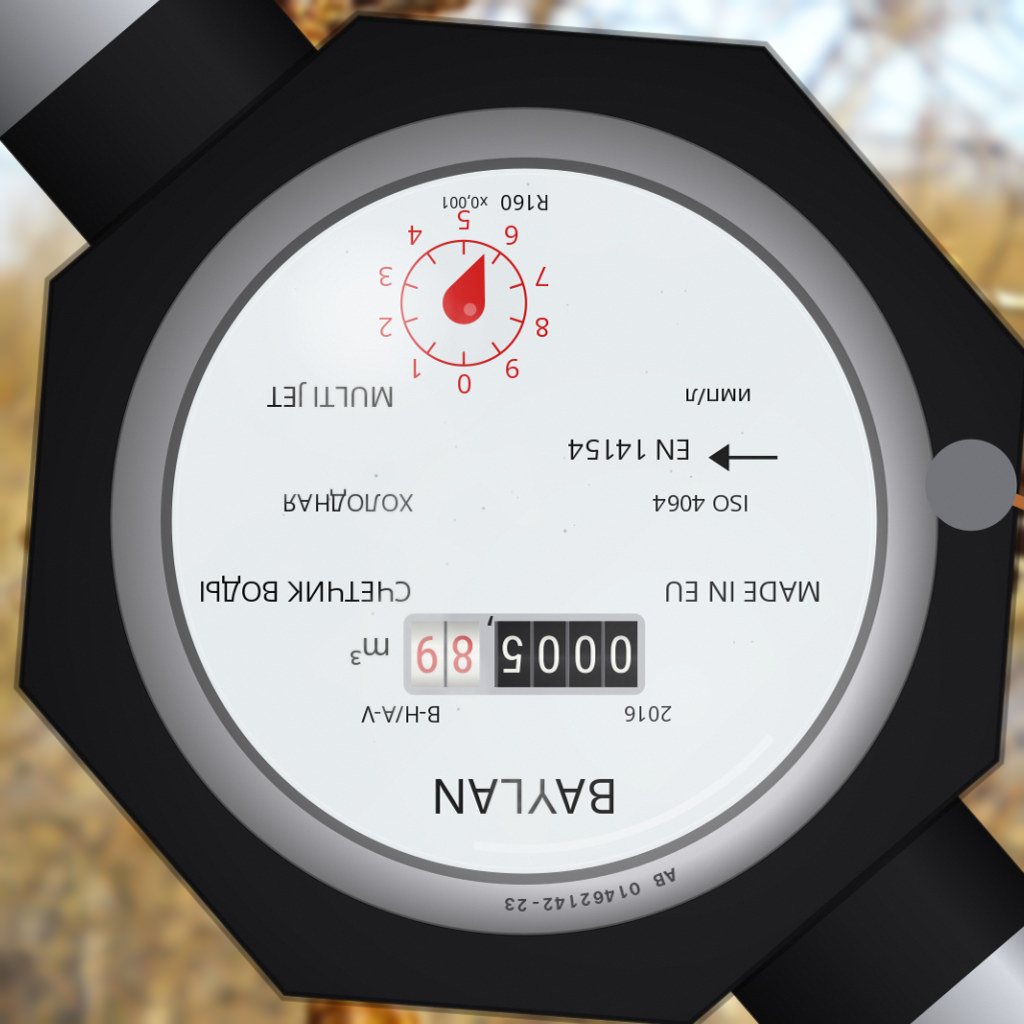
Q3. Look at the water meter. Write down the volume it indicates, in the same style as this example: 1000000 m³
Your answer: 5.895 m³
